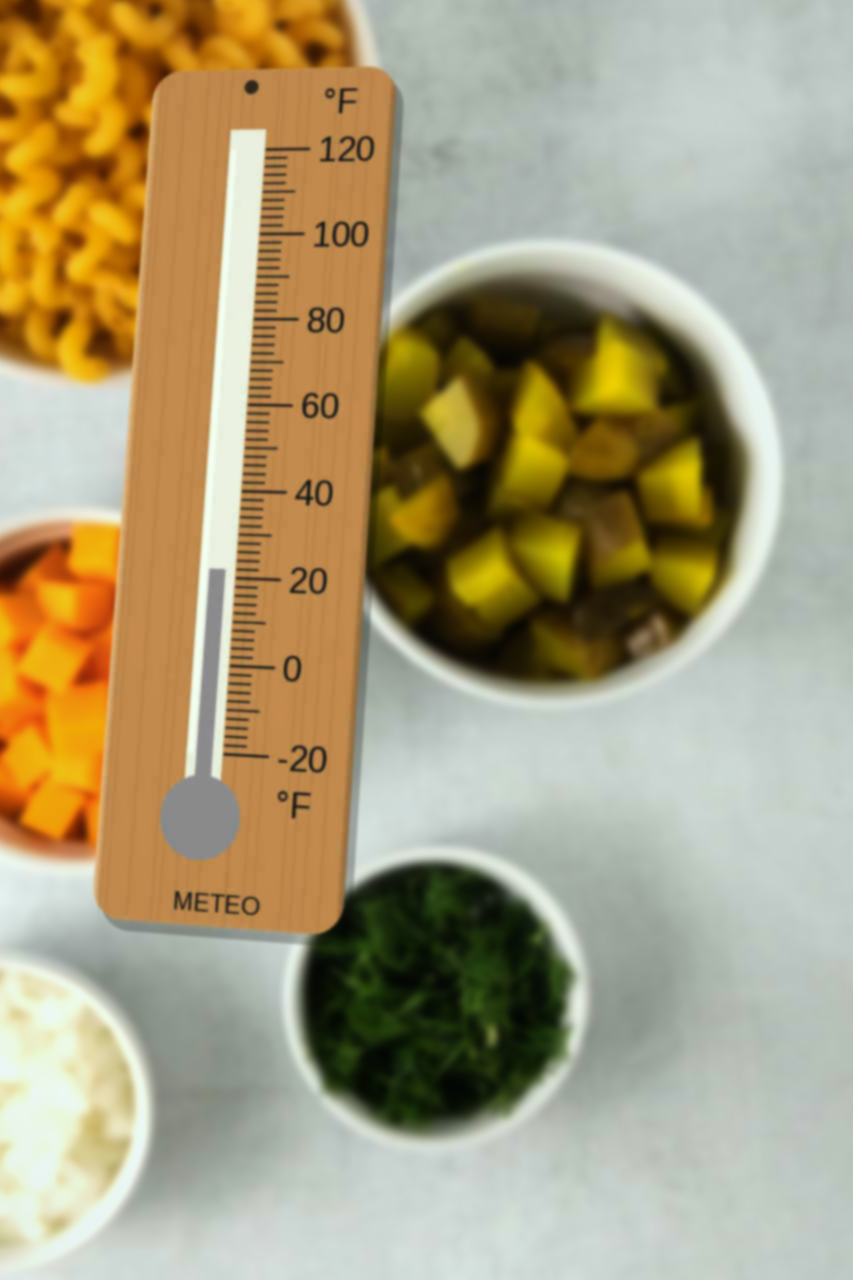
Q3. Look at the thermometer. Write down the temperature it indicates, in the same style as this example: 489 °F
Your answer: 22 °F
